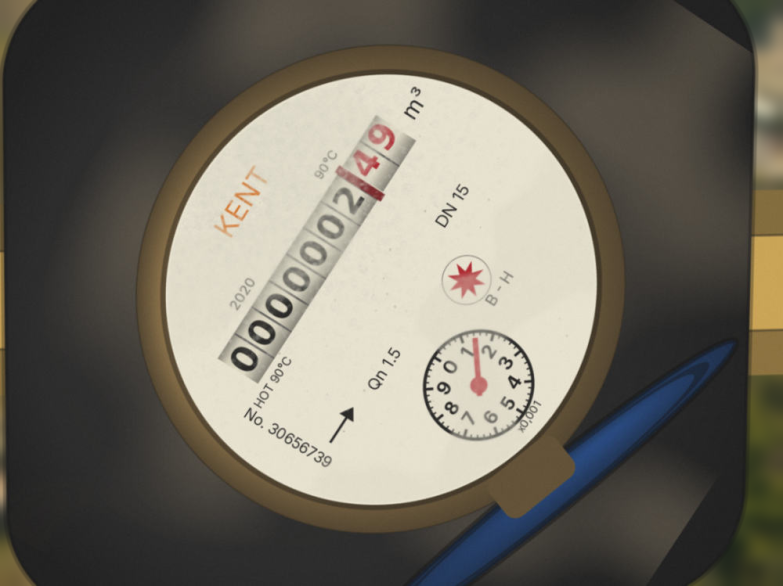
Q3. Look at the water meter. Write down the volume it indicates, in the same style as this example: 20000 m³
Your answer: 2.491 m³
